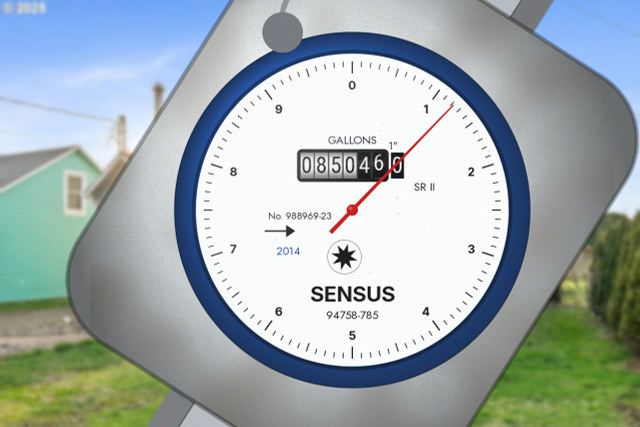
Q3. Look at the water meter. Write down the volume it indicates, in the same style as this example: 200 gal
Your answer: 850461.2 gal
